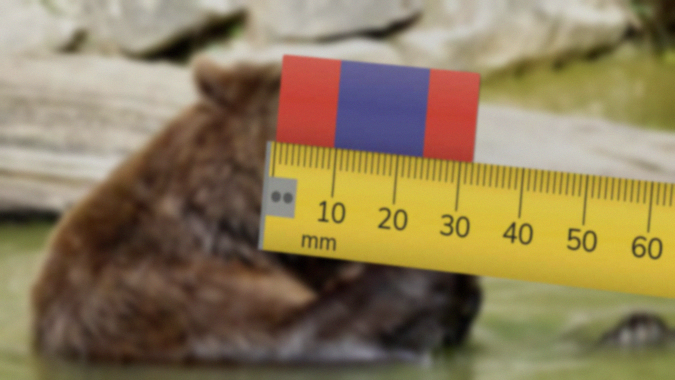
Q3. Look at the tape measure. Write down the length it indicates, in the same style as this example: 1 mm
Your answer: 32 mm
